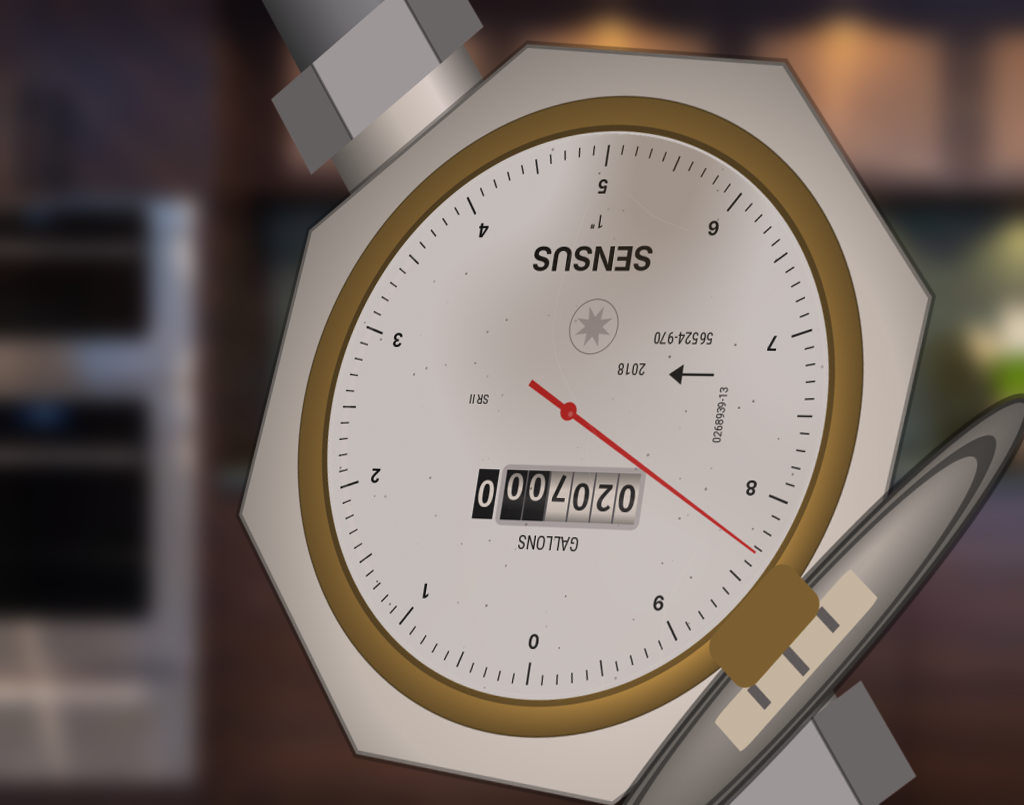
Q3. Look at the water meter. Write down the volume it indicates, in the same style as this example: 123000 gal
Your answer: 206998.3 gal
